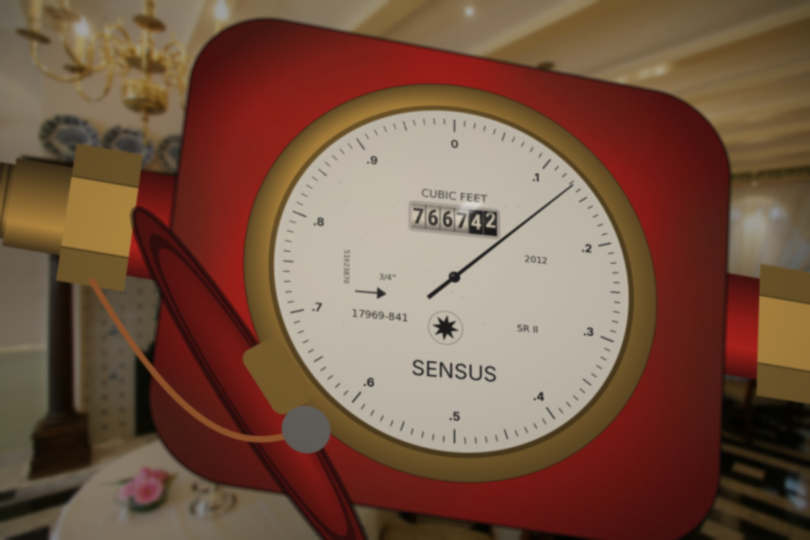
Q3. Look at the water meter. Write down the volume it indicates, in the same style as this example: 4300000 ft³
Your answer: 766742.13 ft³
